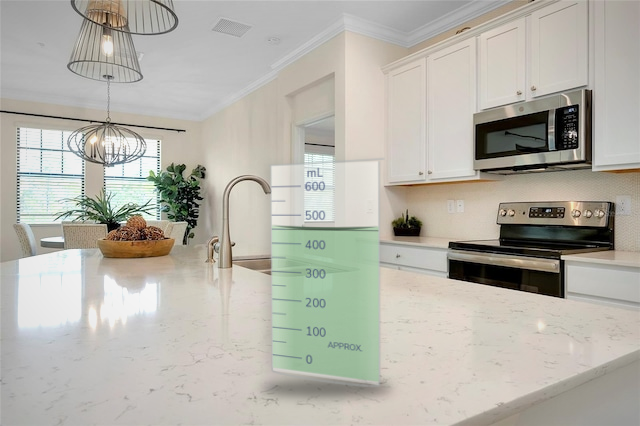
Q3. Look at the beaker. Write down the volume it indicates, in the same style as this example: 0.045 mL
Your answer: 450 mL
